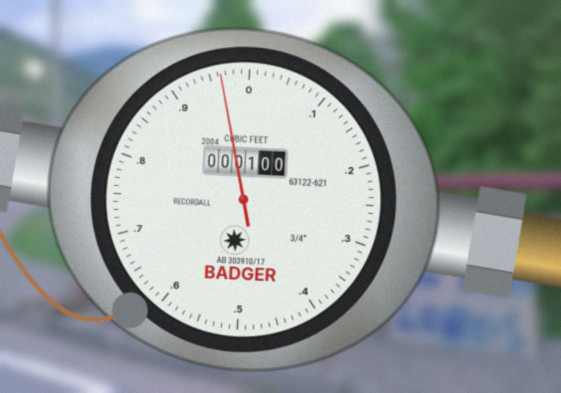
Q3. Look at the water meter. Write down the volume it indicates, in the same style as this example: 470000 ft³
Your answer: 99.96 ft³
